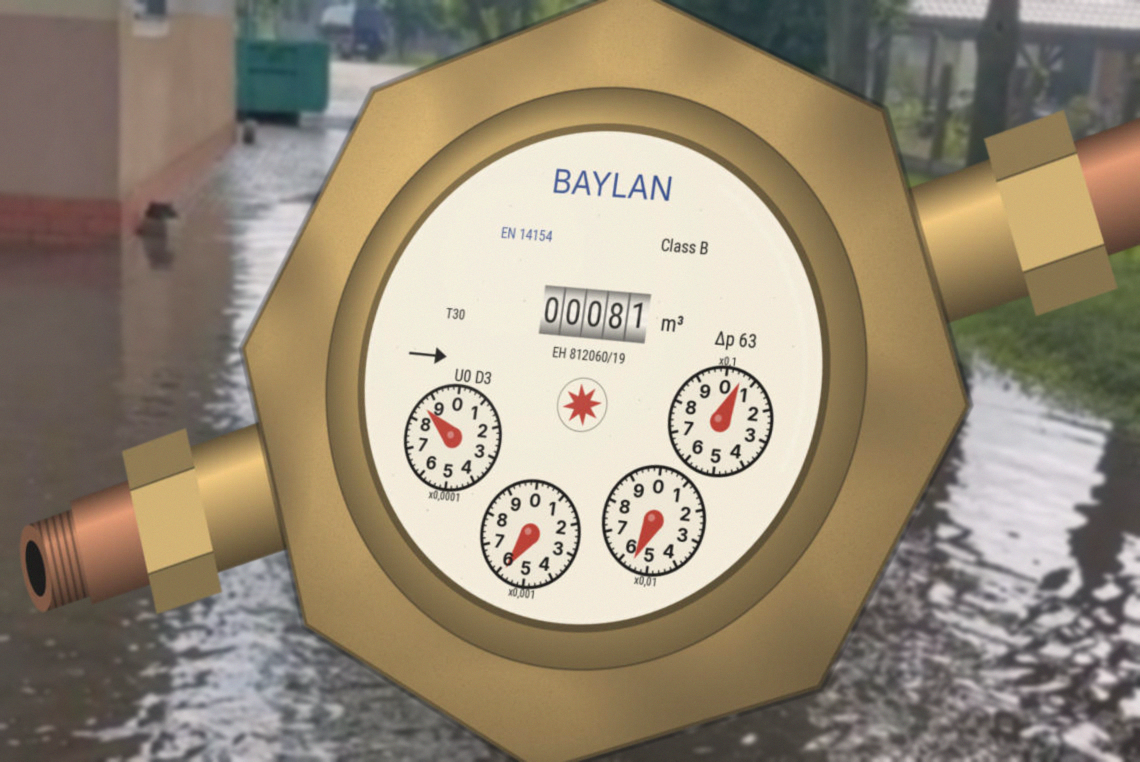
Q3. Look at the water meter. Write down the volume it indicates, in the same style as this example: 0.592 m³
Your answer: 81.0558 m³
